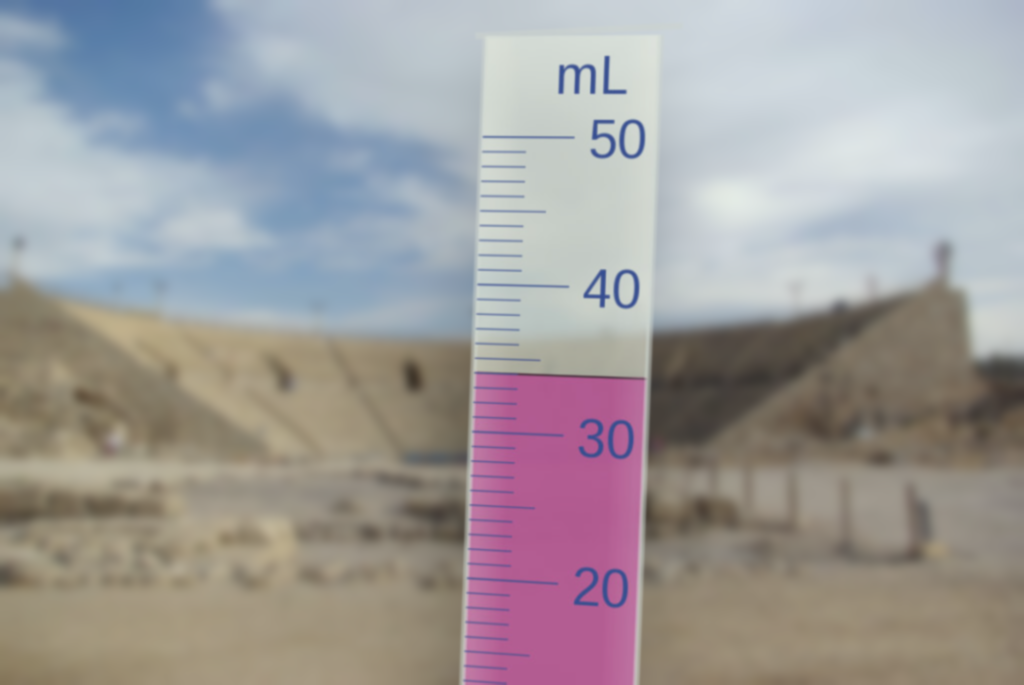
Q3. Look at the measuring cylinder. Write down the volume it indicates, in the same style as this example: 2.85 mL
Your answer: 34 mL
